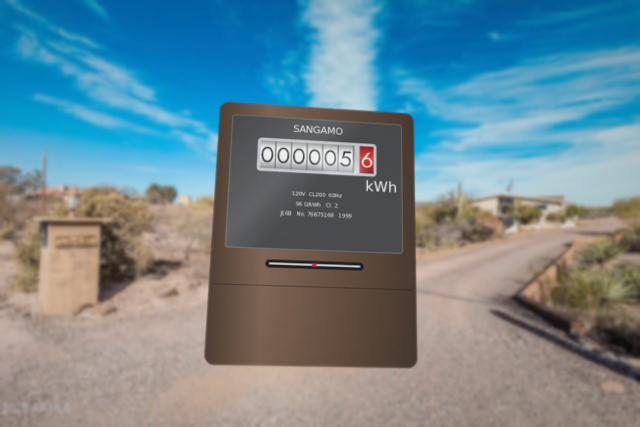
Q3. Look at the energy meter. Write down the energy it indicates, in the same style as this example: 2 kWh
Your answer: 5.6 kWh
